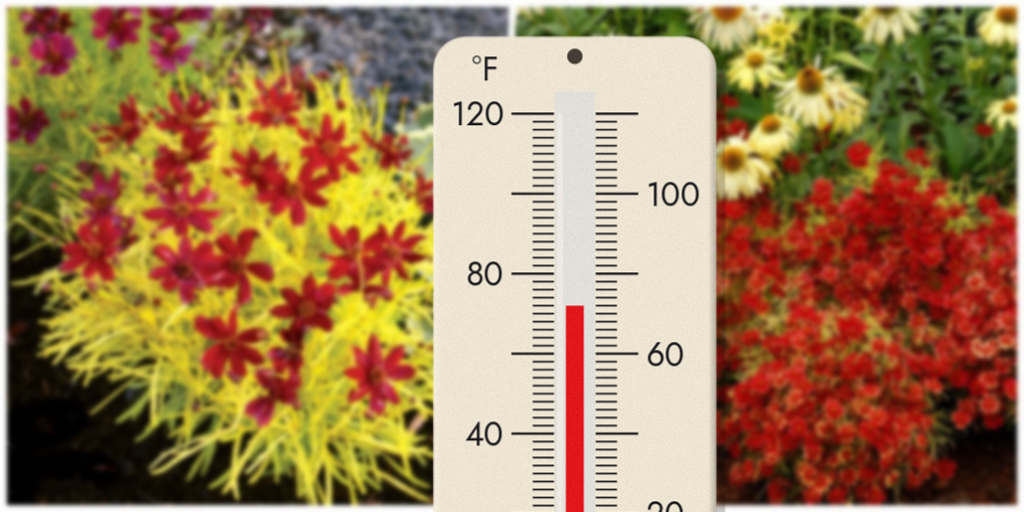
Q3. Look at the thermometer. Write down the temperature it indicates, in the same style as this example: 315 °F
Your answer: 72 °F
